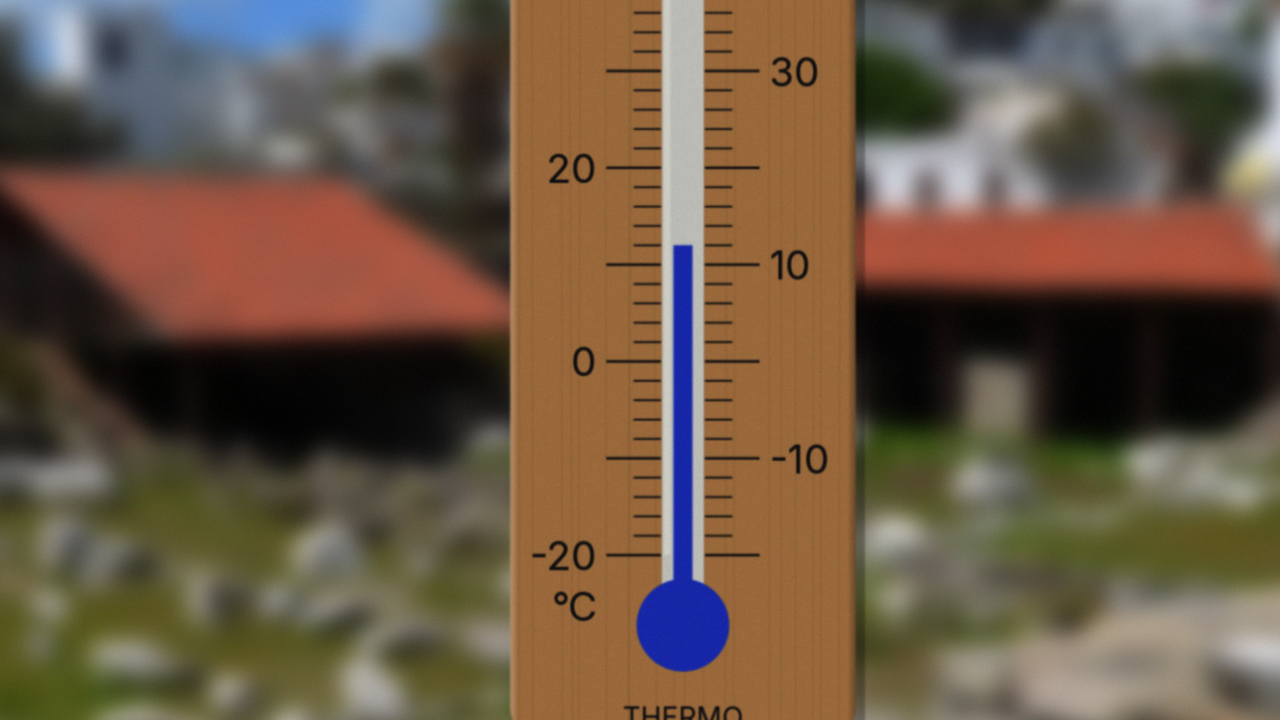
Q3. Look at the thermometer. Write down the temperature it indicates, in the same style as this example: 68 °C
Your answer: 12 °C
